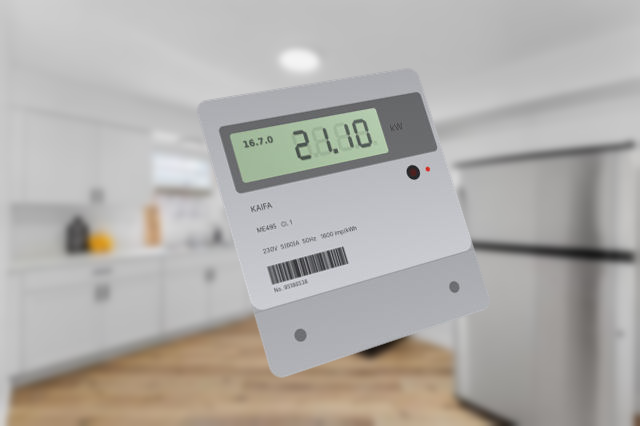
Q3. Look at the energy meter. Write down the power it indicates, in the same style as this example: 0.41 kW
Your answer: 21.10 kW
